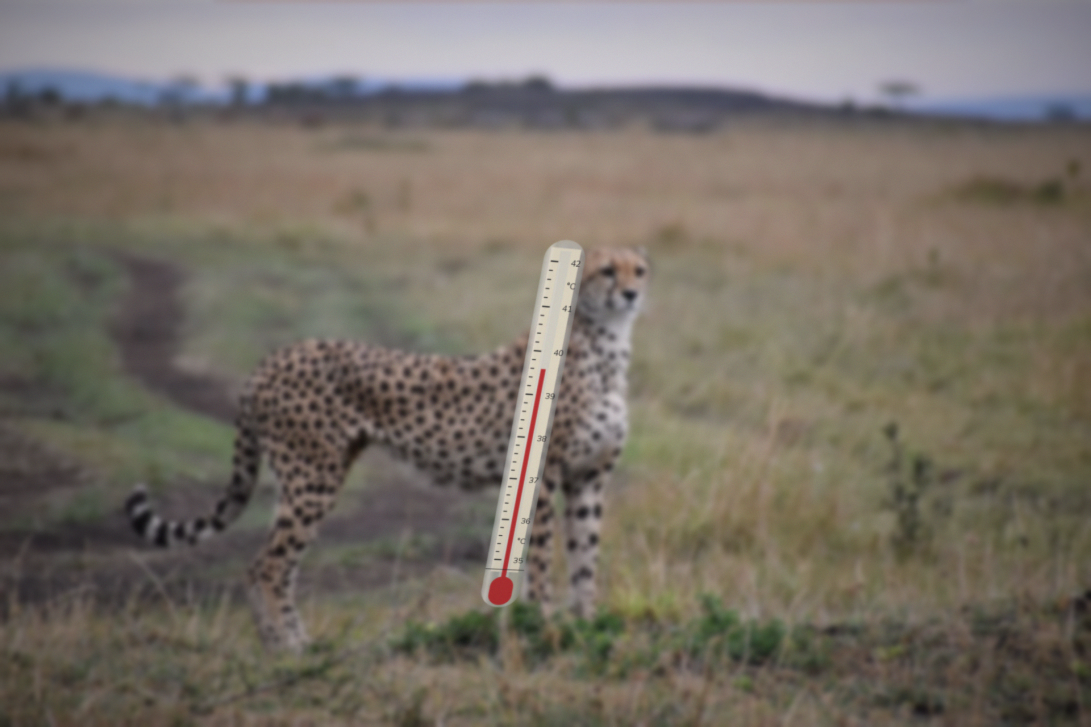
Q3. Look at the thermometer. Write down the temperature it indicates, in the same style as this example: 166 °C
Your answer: 39.6 °C
